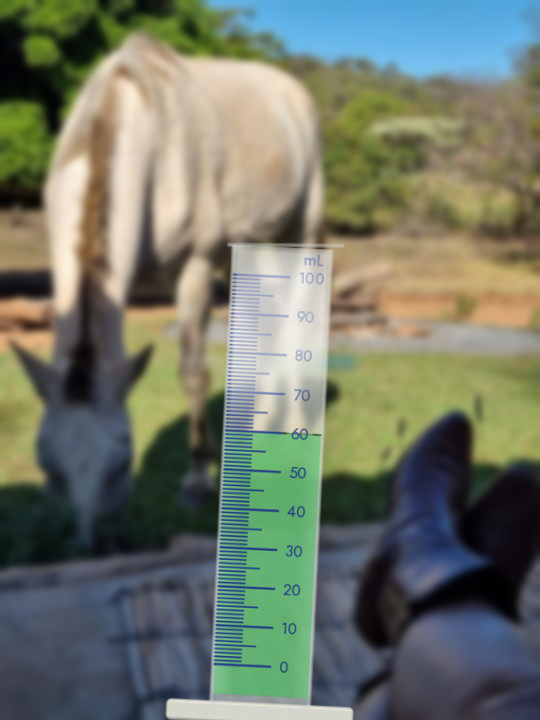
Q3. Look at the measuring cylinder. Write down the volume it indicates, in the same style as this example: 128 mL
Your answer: 60 mL
